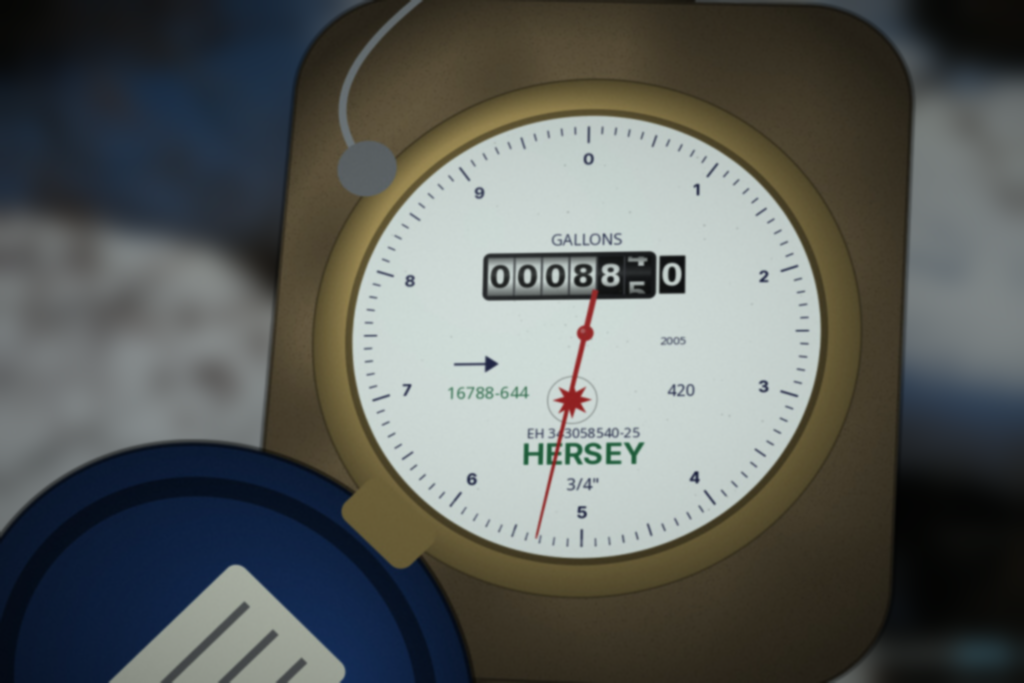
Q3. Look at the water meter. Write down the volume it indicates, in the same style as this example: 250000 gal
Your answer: 8845.3 gal
